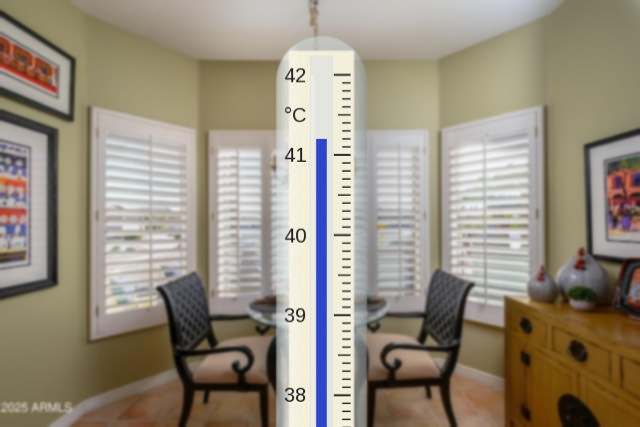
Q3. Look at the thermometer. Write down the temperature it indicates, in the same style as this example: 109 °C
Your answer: 41.2 °C
